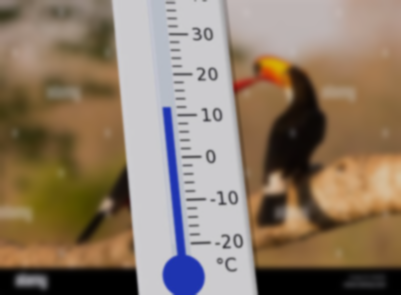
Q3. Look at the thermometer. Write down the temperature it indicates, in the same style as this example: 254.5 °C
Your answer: 12 °C
